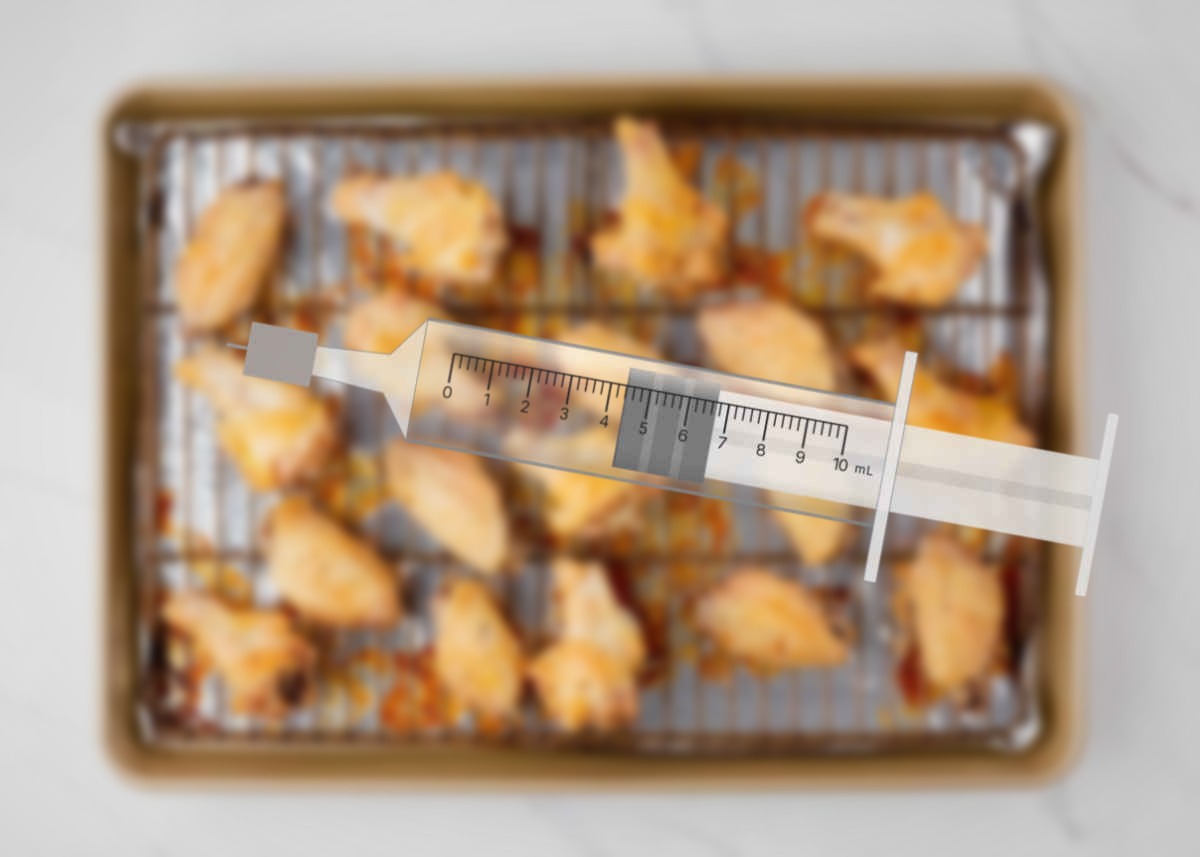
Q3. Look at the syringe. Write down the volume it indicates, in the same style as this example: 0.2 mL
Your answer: 4.4 mL
